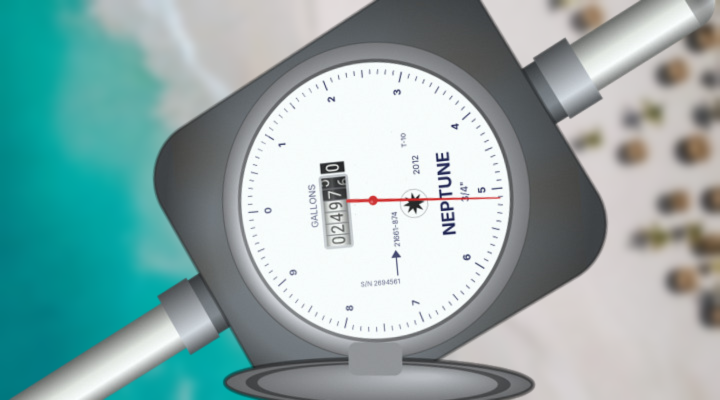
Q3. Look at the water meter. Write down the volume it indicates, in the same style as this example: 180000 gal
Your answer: 249755.1 gal
